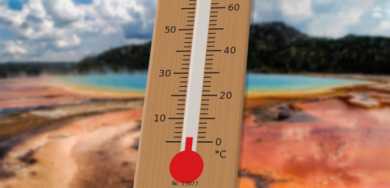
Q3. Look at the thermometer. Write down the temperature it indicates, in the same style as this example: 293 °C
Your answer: 2 °C
